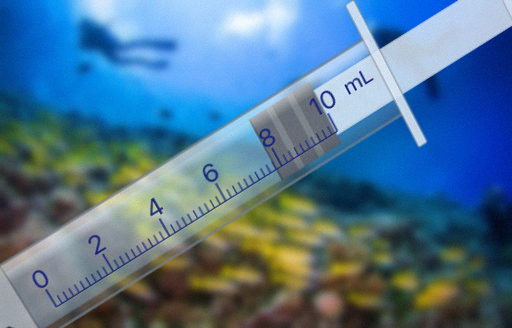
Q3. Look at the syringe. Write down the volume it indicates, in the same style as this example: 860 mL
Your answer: 7.8 mL
